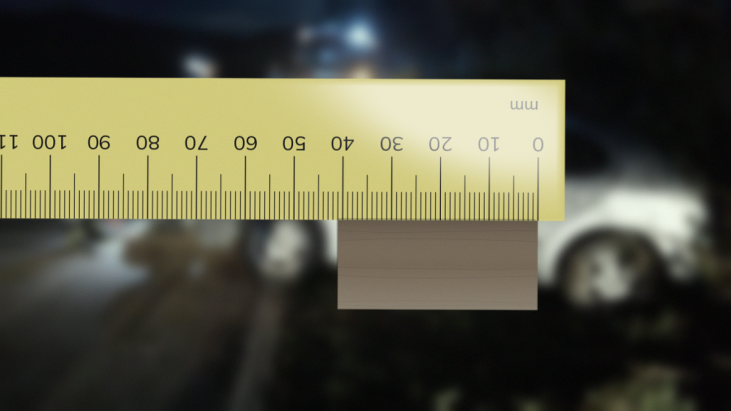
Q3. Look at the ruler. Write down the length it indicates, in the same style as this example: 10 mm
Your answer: 41 mm
